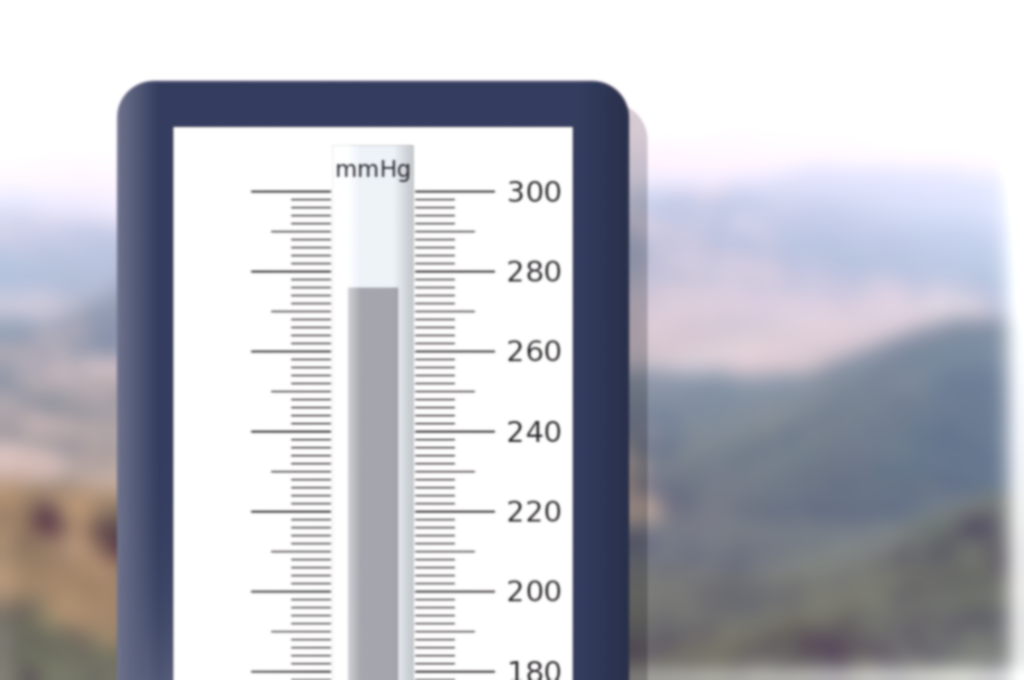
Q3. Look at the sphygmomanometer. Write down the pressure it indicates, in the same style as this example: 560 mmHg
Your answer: 276 mmHg
